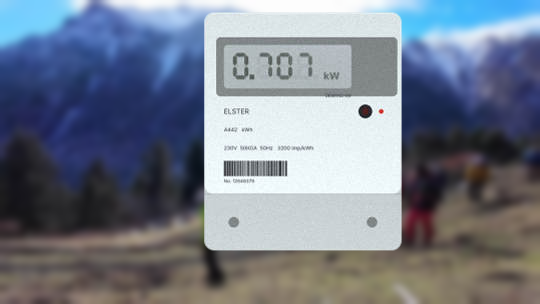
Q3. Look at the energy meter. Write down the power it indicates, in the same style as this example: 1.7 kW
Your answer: 0.707 kW
